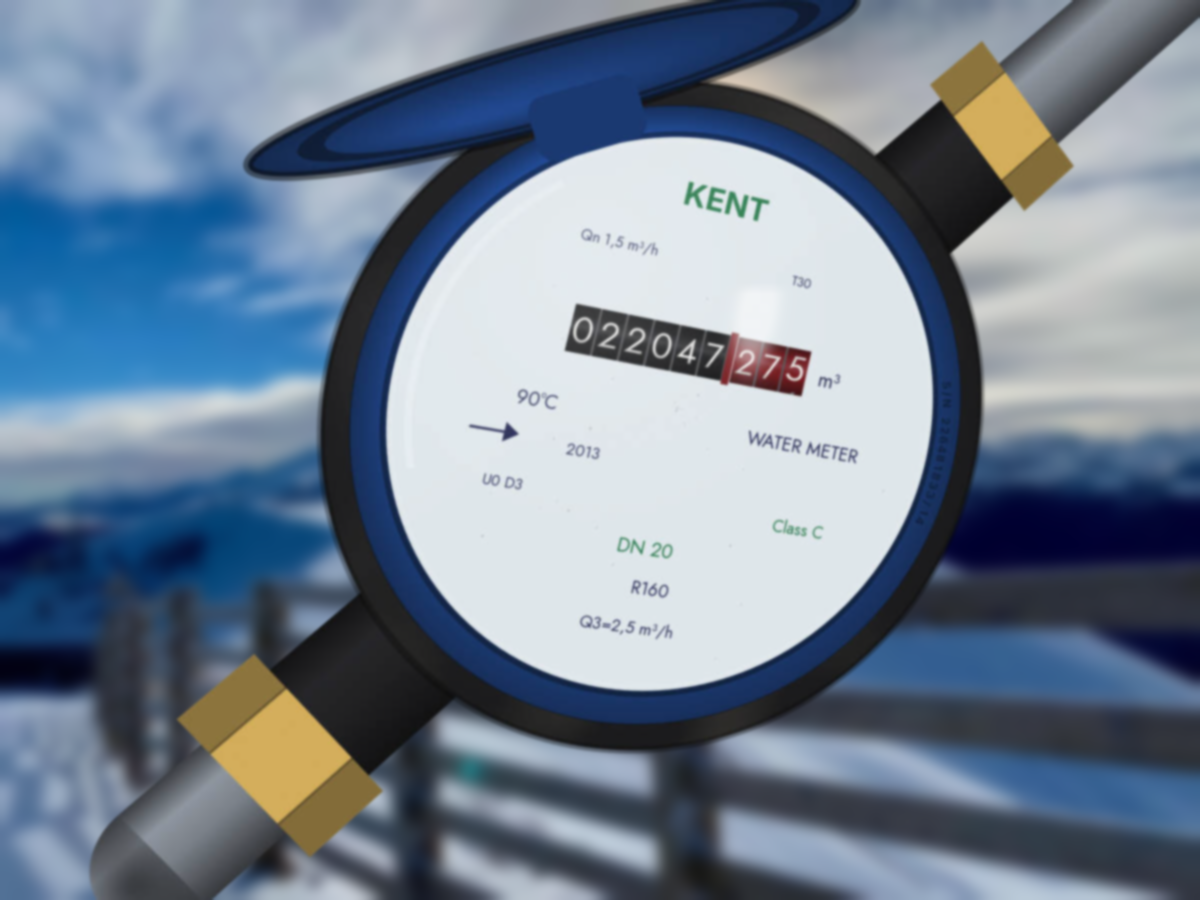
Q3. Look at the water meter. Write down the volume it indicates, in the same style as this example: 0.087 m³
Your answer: 22047.275 m³
